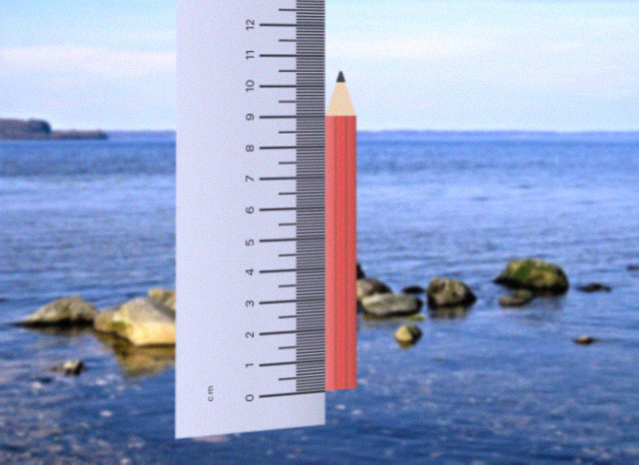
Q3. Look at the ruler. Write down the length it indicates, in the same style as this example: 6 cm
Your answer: 10.5 cm
